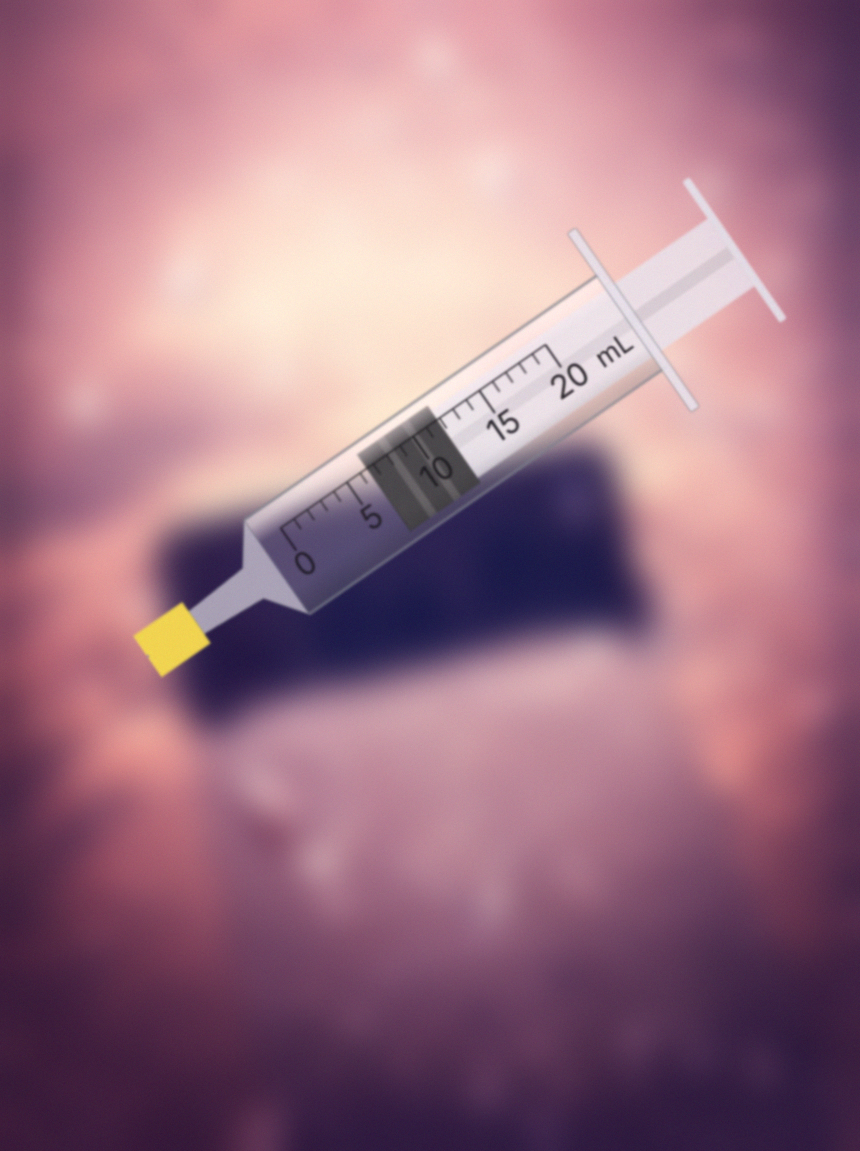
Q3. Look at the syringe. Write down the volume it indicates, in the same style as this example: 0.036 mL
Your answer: 6.5 mL
